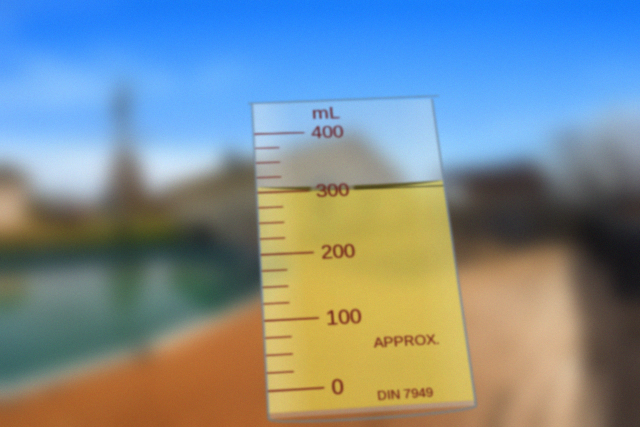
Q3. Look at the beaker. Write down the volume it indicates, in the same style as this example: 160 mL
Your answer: 300 mL
